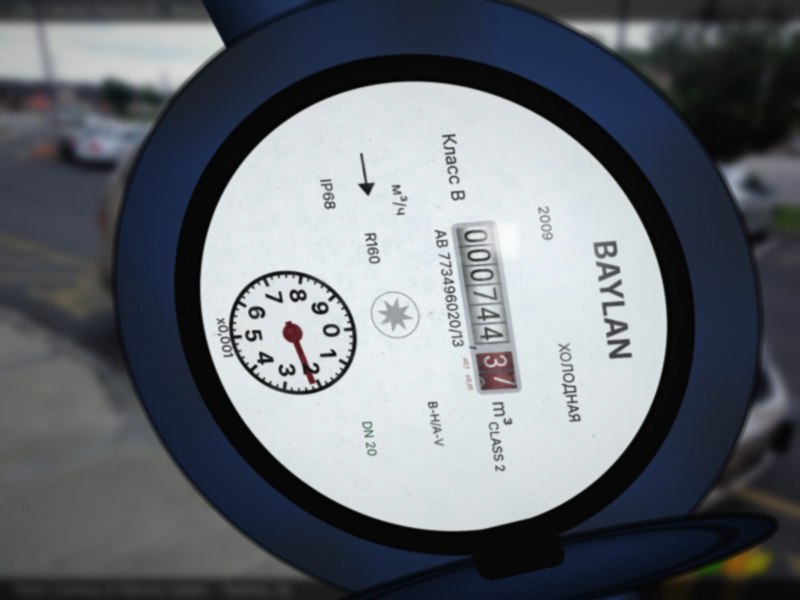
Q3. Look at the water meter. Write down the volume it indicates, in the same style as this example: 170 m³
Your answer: 744.372 m³
